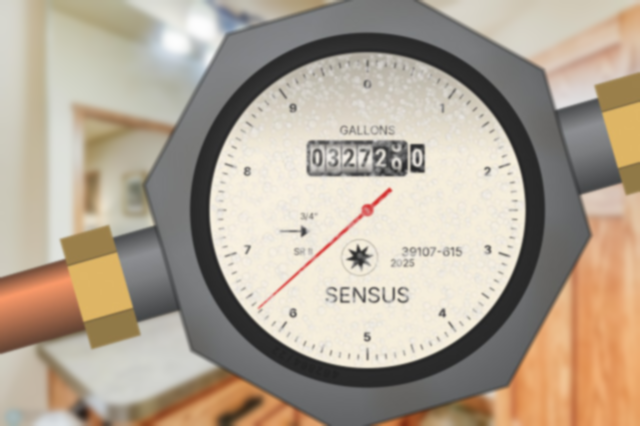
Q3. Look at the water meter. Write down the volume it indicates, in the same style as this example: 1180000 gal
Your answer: 327286.3 gal
